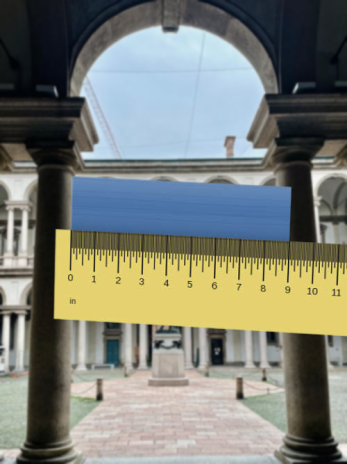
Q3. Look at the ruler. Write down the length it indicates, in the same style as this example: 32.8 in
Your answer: 9 in
